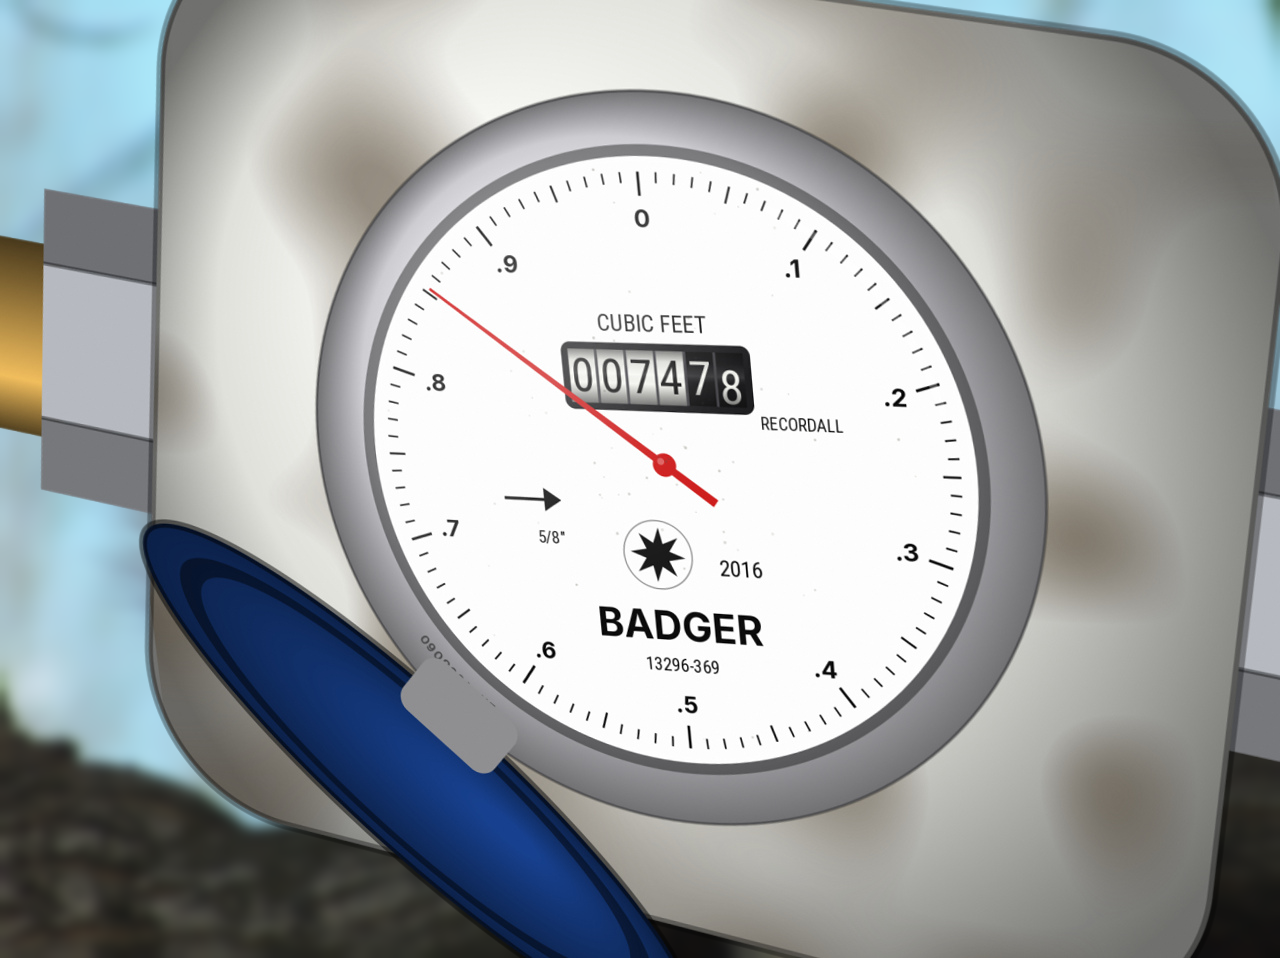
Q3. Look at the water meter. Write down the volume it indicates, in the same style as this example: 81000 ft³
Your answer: 7477.85 ft³
